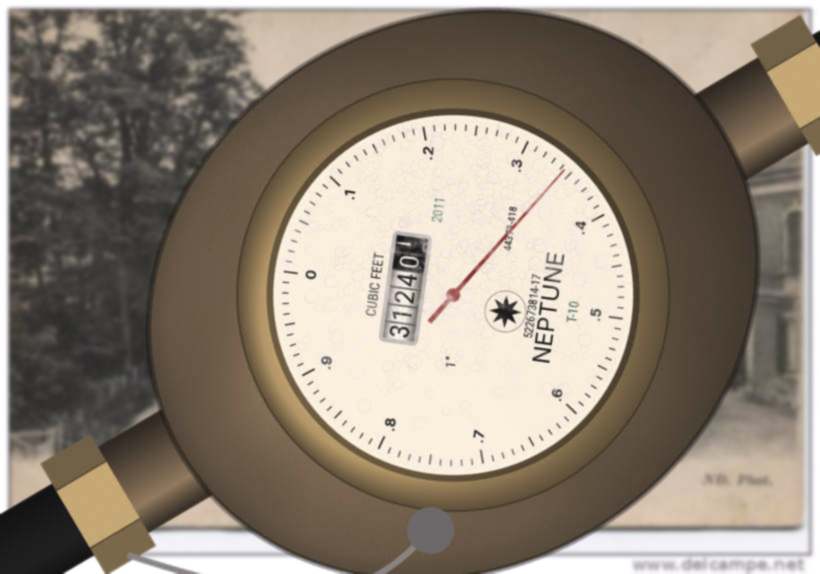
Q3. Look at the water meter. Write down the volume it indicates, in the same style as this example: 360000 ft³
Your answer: 312401.34 ft³
